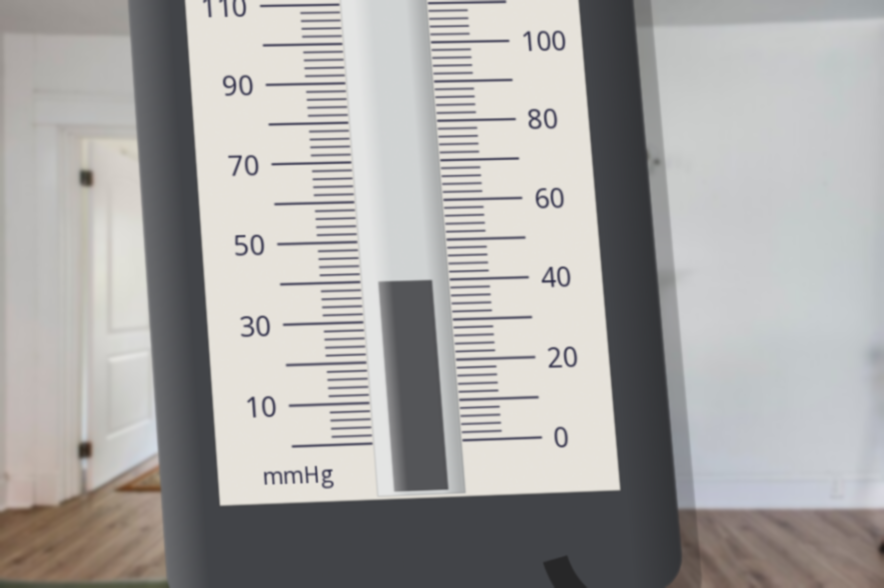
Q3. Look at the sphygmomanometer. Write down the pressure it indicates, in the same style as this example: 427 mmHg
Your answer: 40 mmHg
